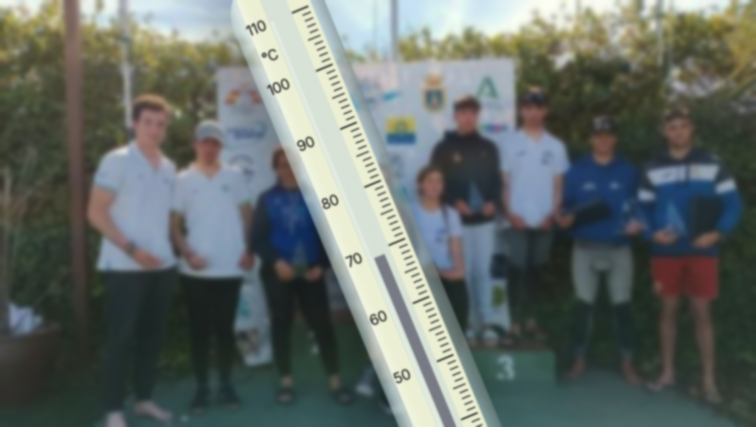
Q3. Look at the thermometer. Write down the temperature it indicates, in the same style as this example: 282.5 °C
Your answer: 69 °C
